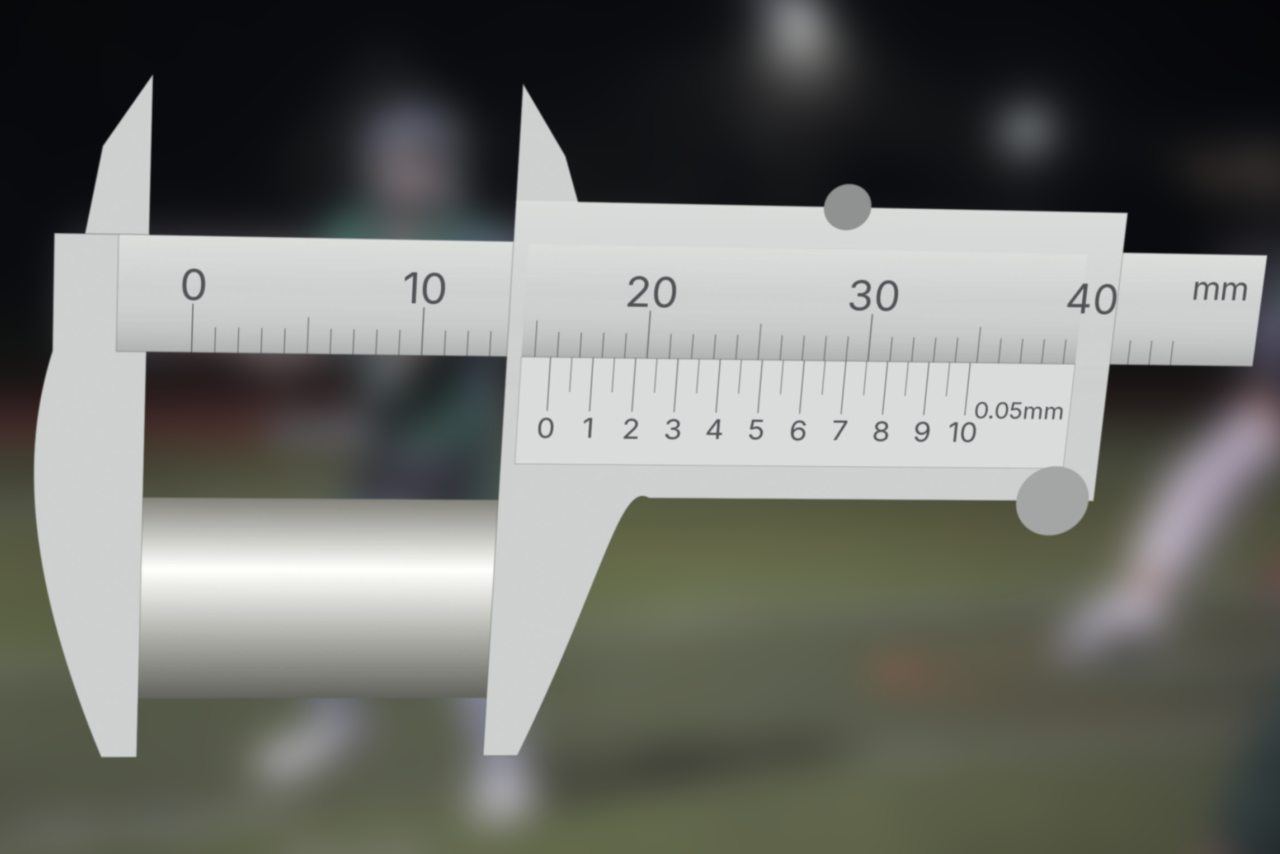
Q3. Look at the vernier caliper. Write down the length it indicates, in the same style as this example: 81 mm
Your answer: 15.7 mm
